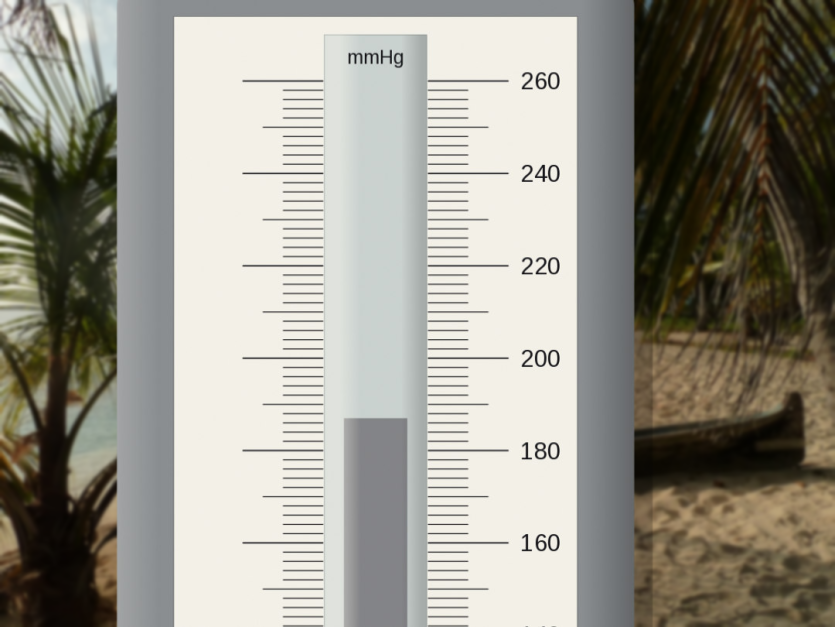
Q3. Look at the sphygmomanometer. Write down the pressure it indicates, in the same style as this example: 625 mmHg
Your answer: 187 mmHg
